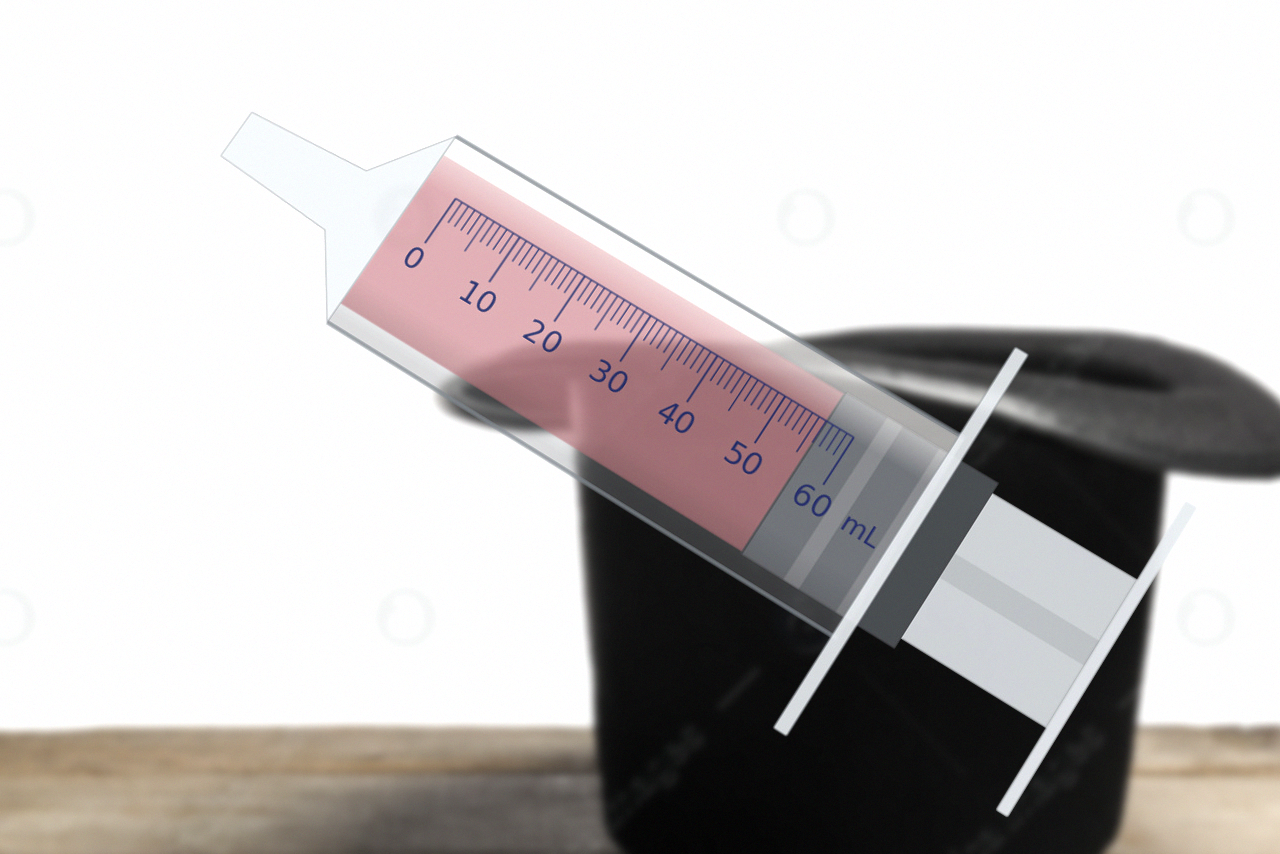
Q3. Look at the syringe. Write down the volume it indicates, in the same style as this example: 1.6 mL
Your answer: 56 mL
